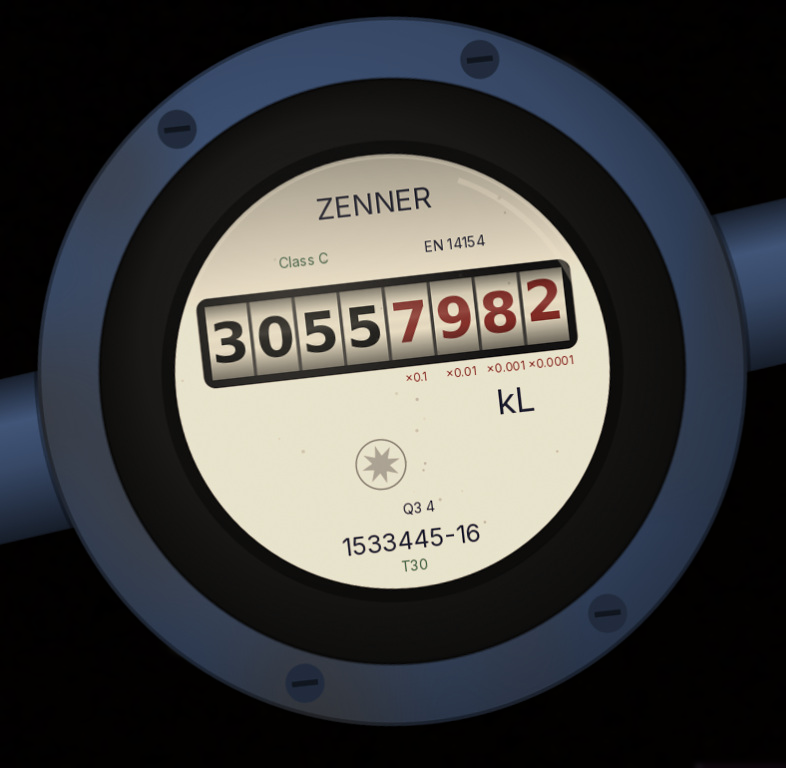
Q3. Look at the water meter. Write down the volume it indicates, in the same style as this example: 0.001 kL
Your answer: 3055.7982 kL
